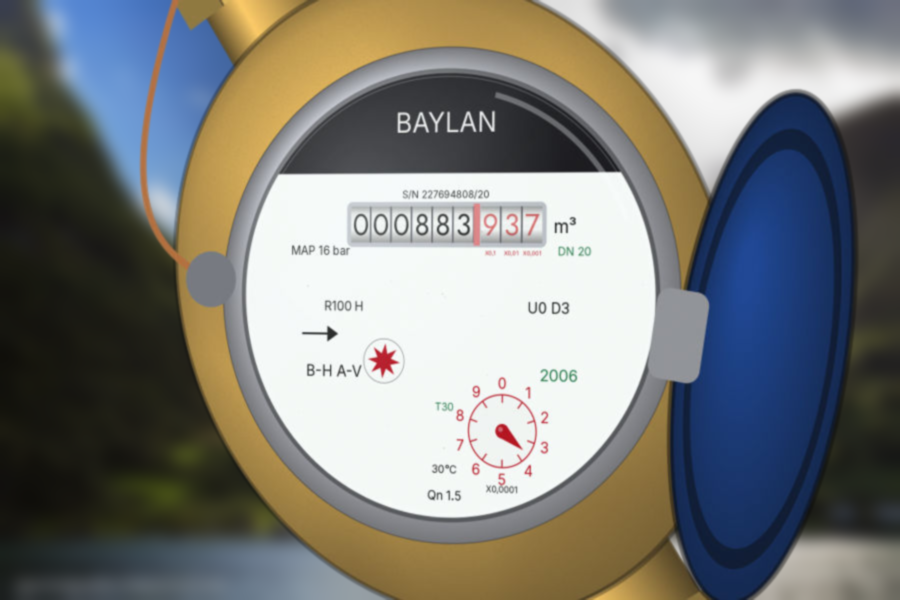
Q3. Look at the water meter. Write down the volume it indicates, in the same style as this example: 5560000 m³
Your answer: 883.9373 m³
